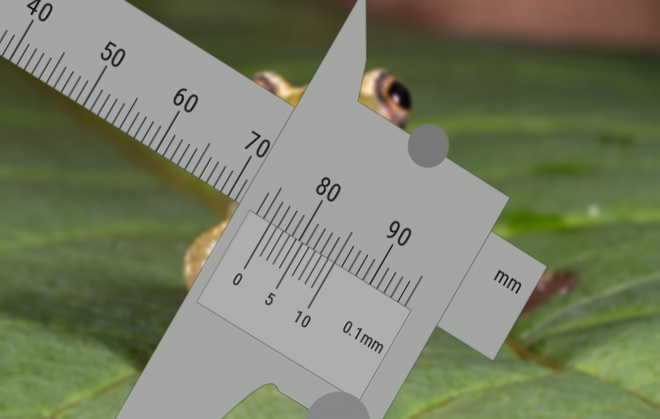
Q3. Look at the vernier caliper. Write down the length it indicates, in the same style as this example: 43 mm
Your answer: 76.0 mm
